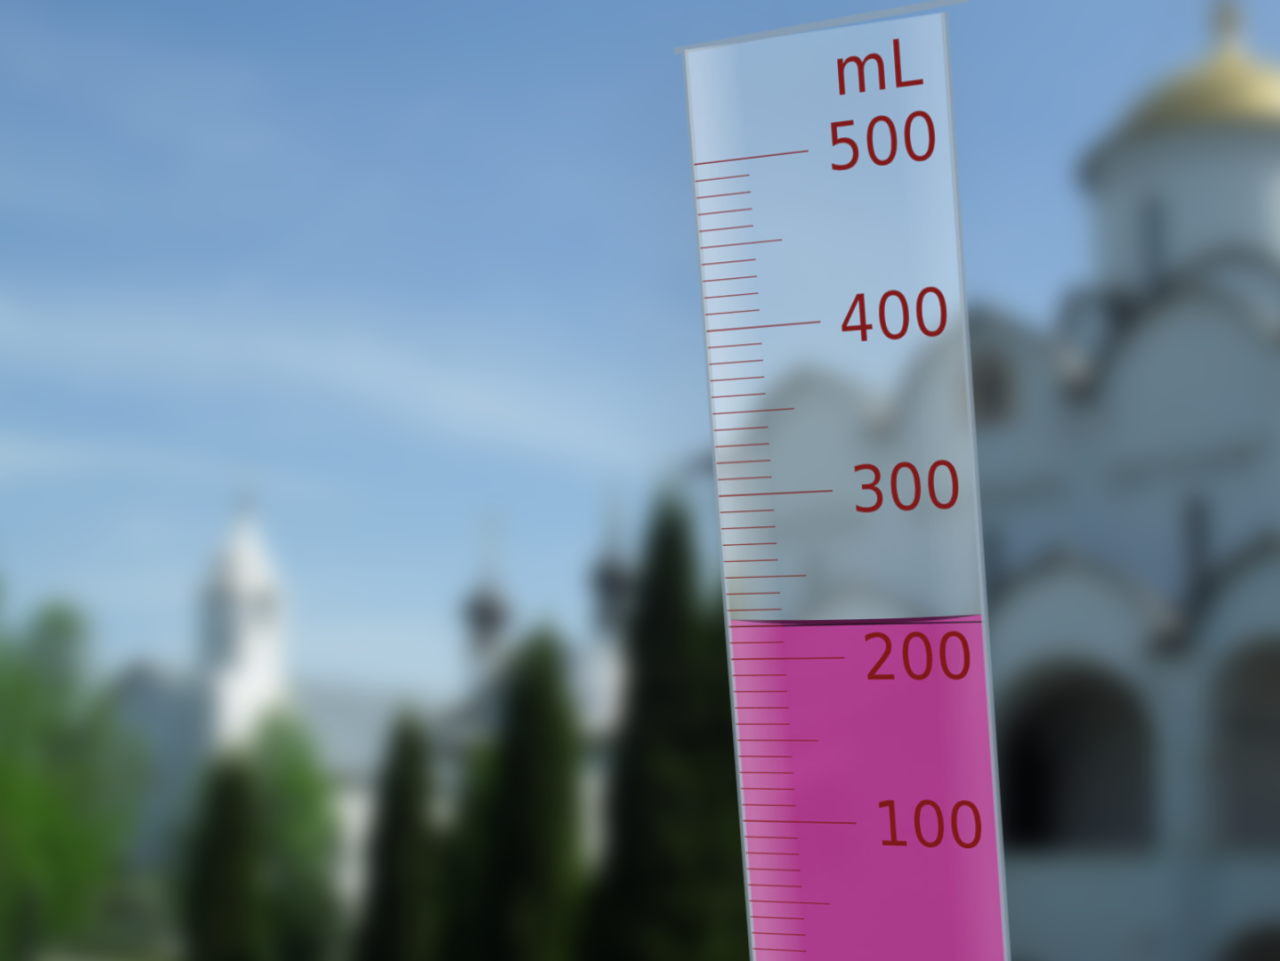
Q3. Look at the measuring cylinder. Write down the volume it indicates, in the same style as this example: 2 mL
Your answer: 220 mL
